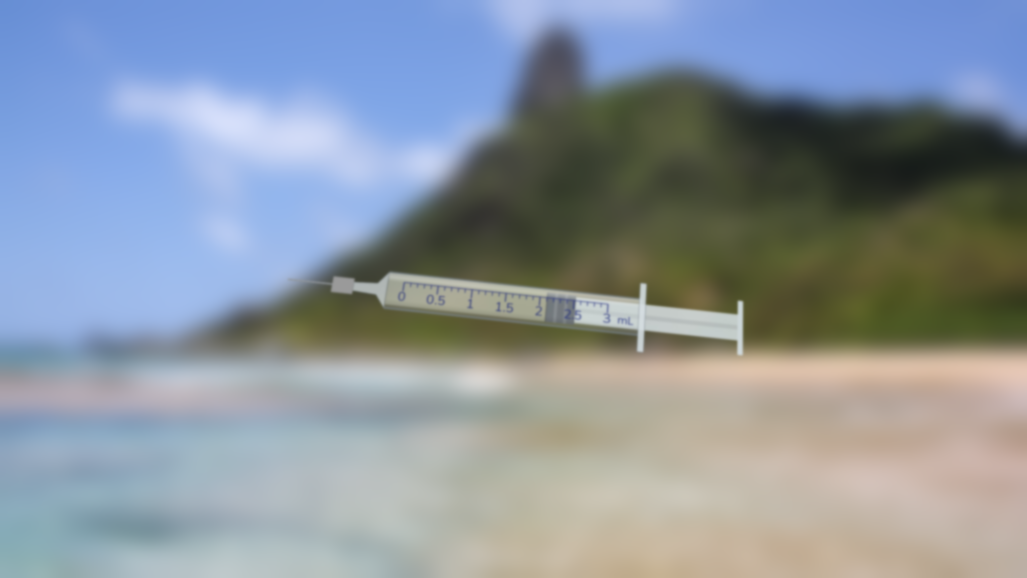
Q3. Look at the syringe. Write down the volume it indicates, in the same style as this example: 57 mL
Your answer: 2.1 mL
